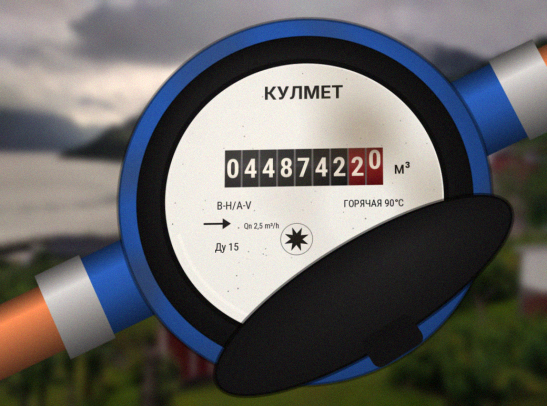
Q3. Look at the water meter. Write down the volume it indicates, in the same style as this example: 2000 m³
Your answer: 448742.20 m³
